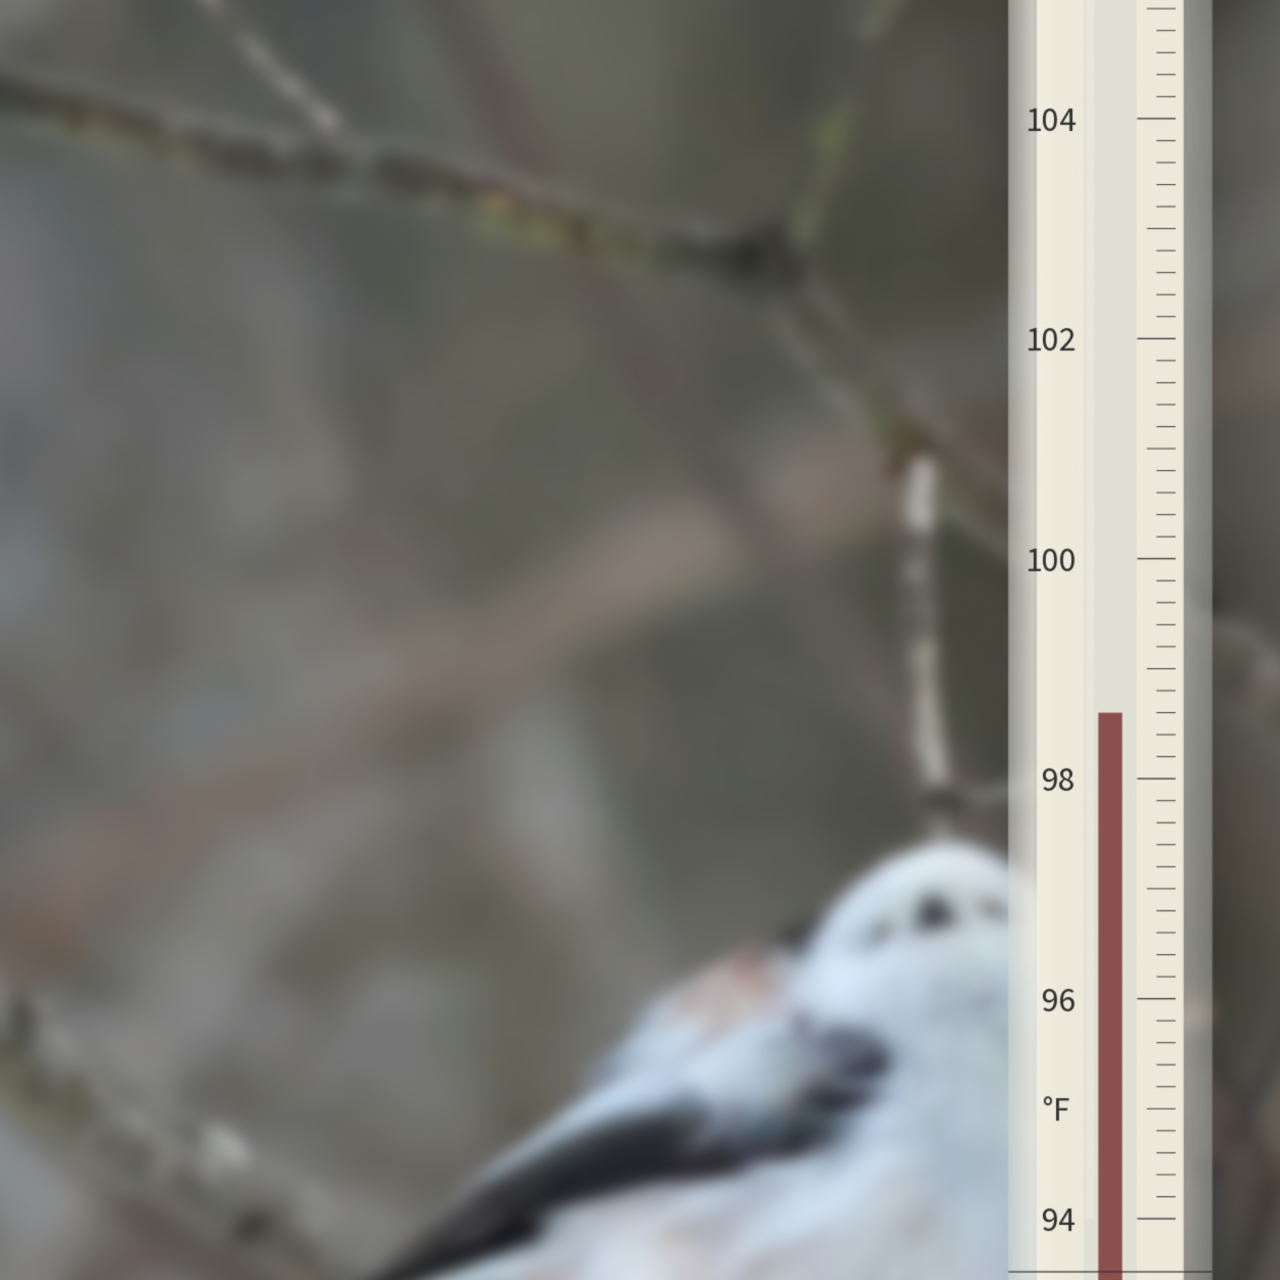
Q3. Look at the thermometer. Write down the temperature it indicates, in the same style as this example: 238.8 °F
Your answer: 98.6 °F
